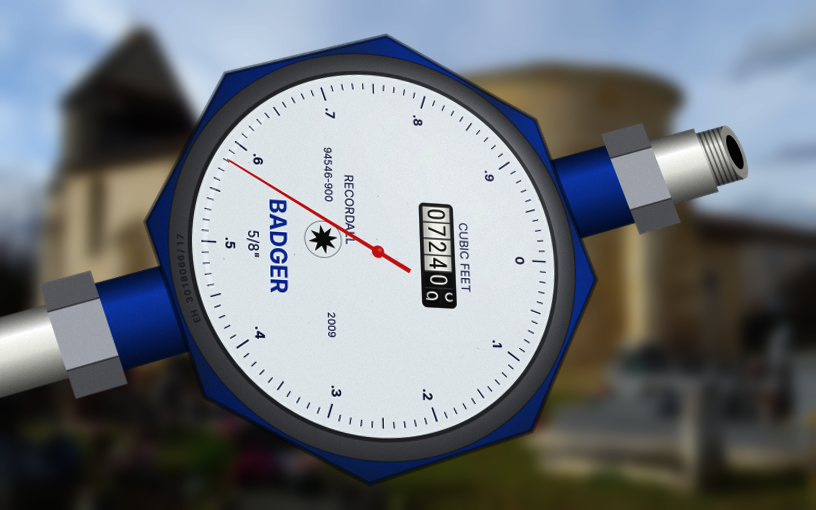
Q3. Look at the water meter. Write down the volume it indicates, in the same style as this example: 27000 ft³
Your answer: 72408.58 ft³
